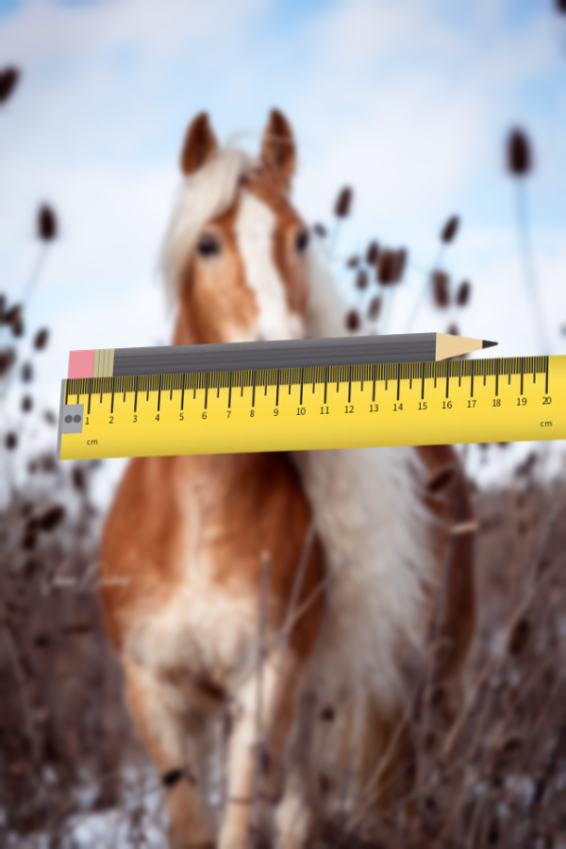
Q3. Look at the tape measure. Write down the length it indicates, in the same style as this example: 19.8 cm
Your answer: 18 cm
